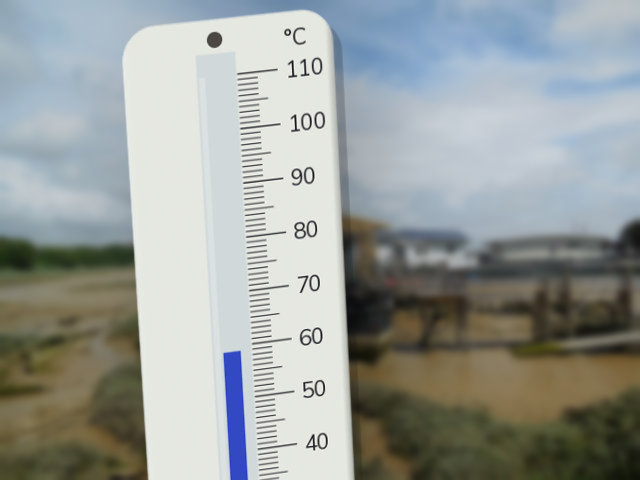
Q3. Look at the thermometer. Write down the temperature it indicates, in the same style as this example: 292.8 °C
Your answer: 59 °C
